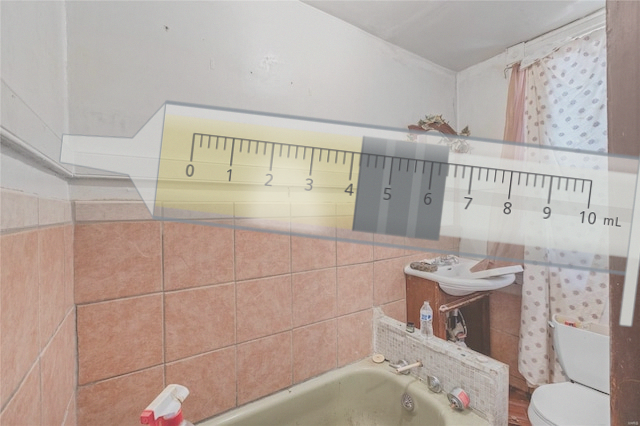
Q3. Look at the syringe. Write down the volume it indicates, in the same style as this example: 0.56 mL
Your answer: 4.2 mL
